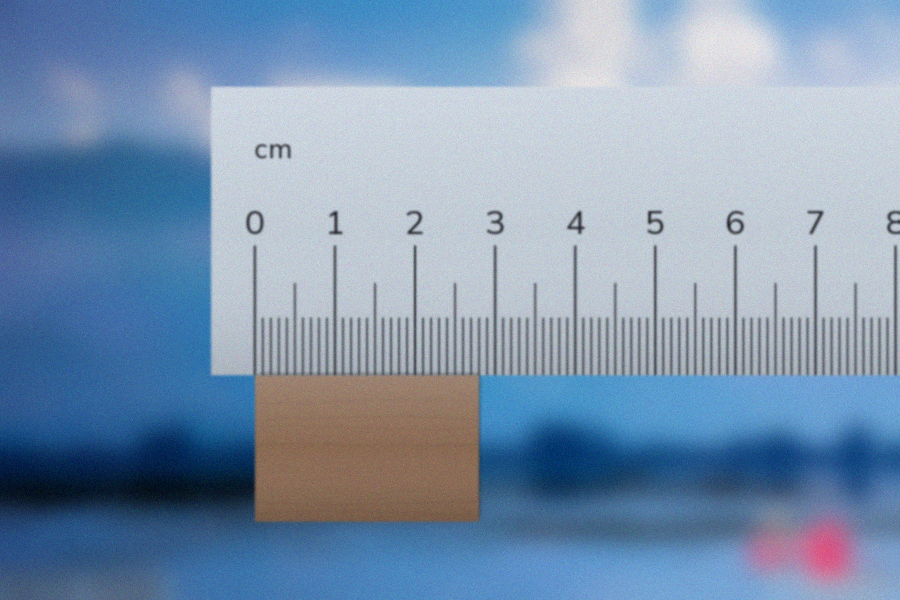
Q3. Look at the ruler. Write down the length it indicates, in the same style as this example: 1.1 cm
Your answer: 2.8 cm
